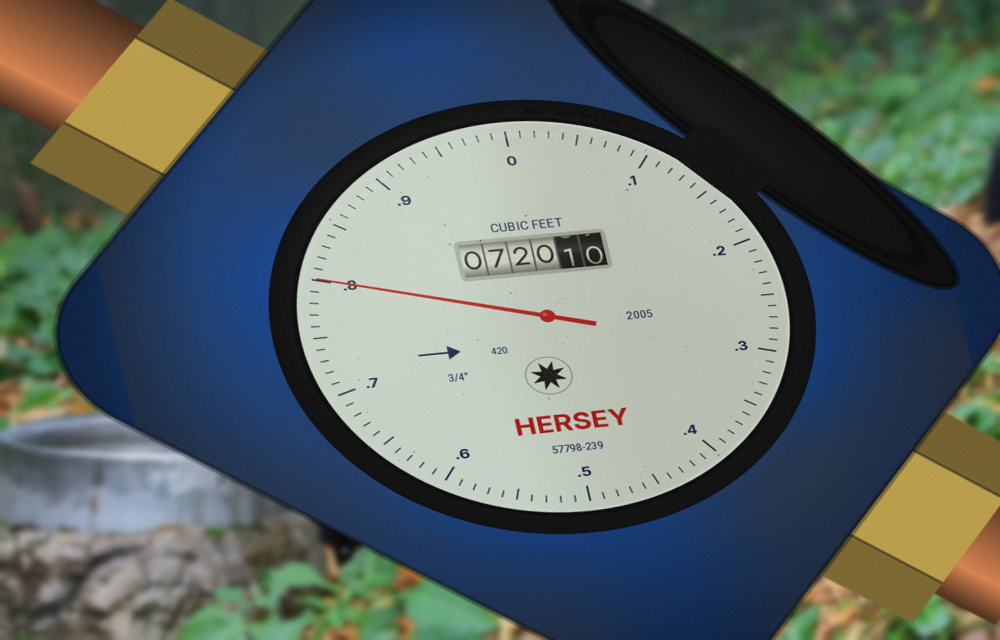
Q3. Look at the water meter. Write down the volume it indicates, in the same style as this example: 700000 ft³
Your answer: 72009.80 ft³
